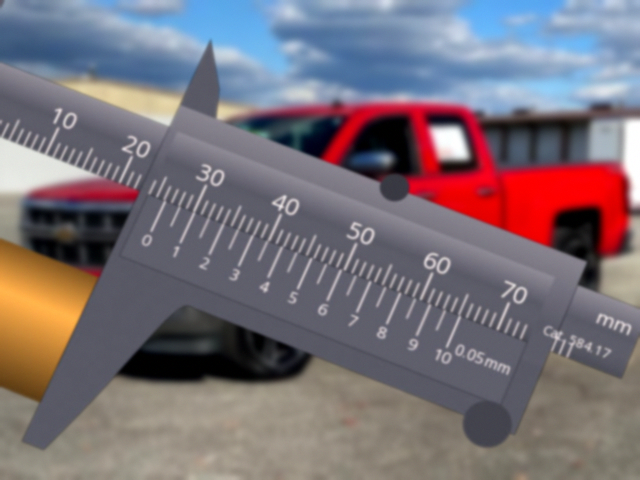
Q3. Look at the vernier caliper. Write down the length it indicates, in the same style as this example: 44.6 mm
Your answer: 26.2 mm
